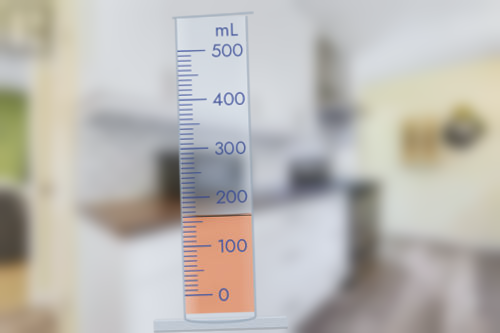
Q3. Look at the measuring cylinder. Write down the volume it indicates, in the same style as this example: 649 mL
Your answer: 160 mL
